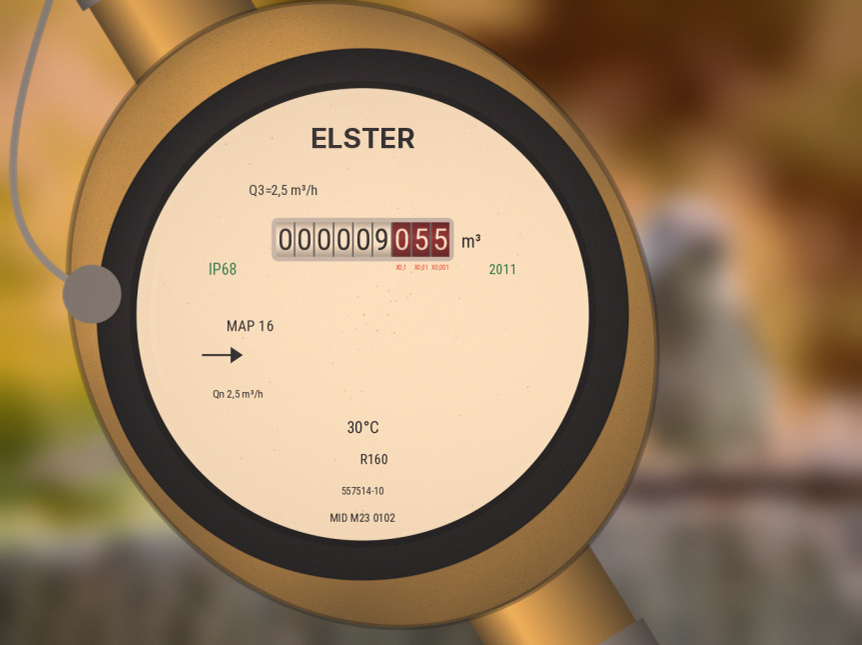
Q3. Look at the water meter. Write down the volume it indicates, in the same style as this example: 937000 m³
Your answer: 9.055 m³
